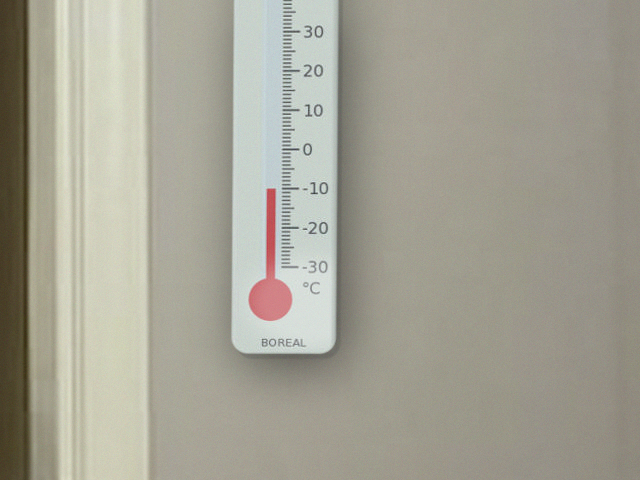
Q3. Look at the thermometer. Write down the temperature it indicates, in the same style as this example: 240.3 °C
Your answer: -10 °C
